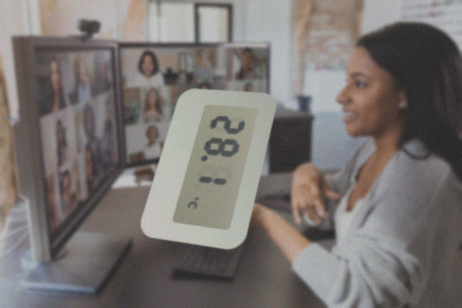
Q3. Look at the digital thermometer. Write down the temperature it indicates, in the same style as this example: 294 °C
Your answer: 28.1 °C
